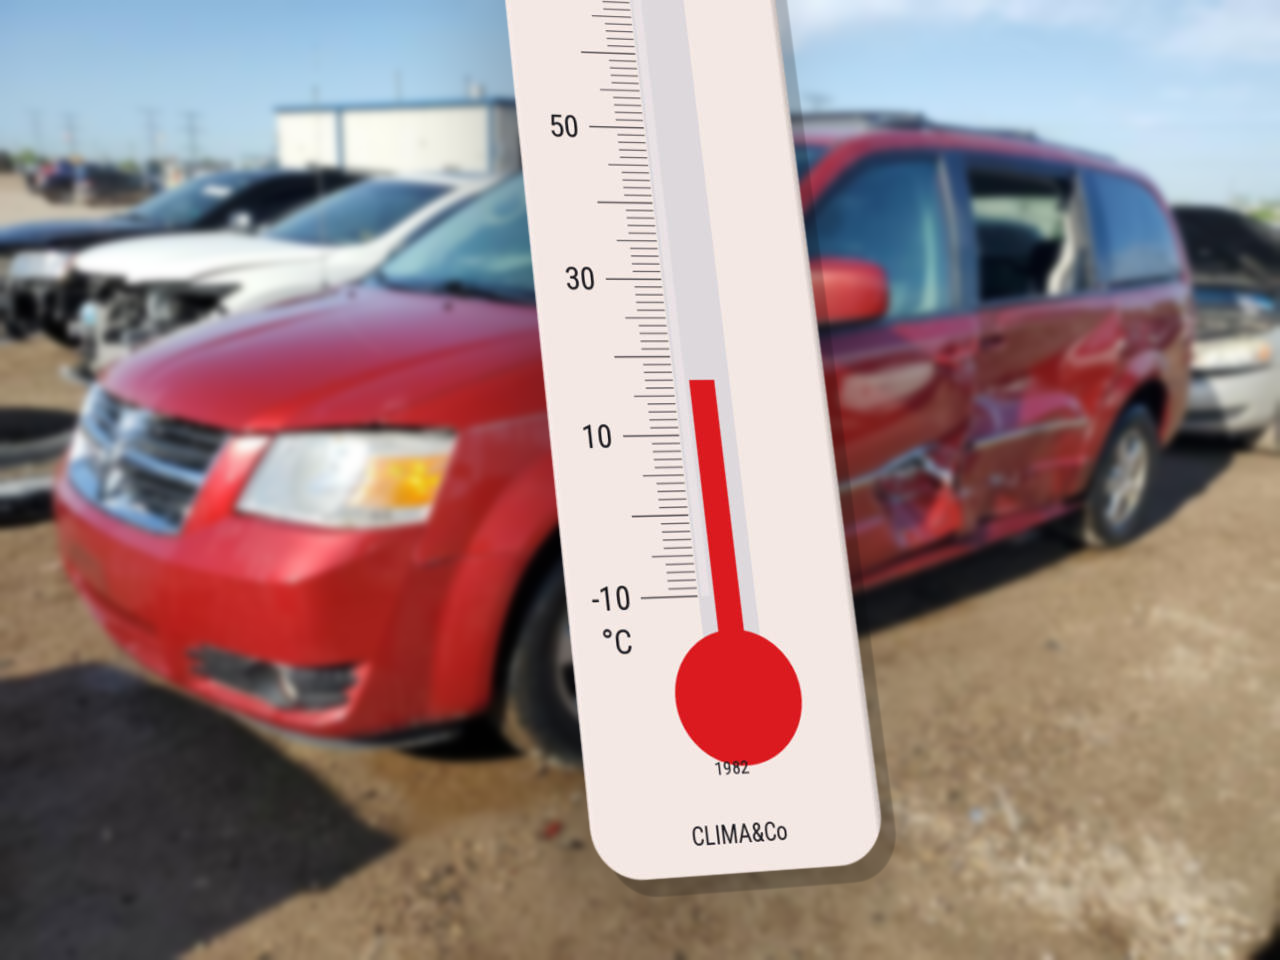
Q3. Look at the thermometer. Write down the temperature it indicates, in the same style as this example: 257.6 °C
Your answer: 17 °C
